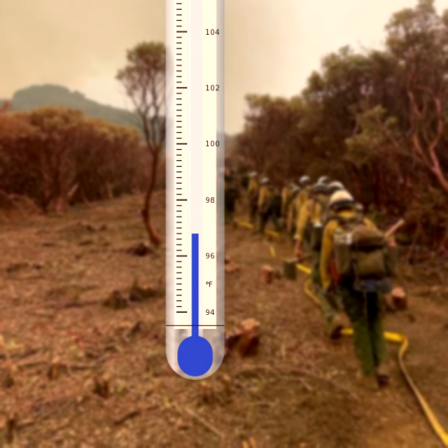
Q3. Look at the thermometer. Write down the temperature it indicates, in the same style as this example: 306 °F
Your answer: 96.8 °F
